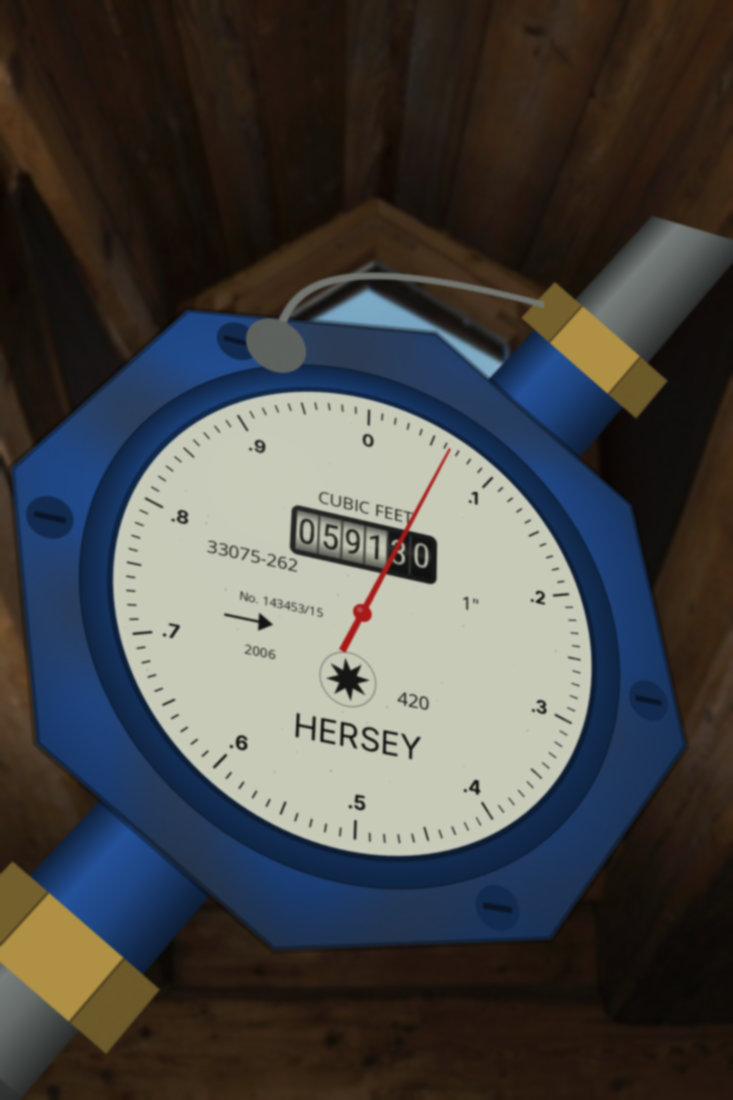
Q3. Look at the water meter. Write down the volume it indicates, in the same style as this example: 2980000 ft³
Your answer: 59130.06 ft³
